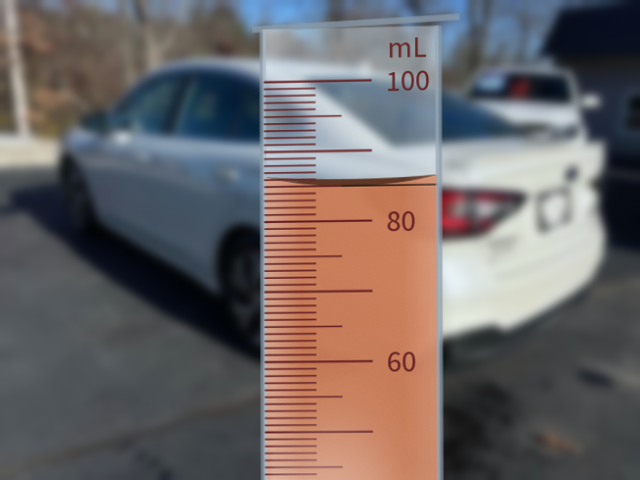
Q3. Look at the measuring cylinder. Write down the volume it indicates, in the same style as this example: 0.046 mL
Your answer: 85 mL
